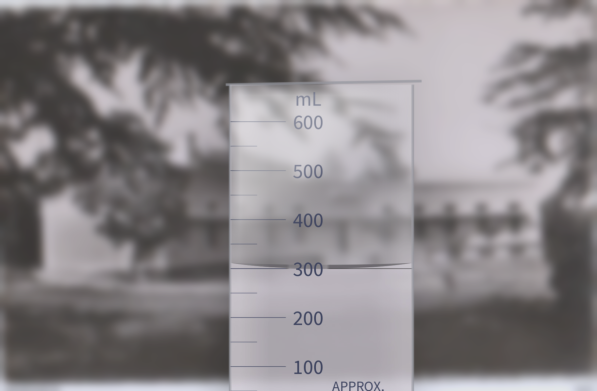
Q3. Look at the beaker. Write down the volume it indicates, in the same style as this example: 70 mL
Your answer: 300 mL
